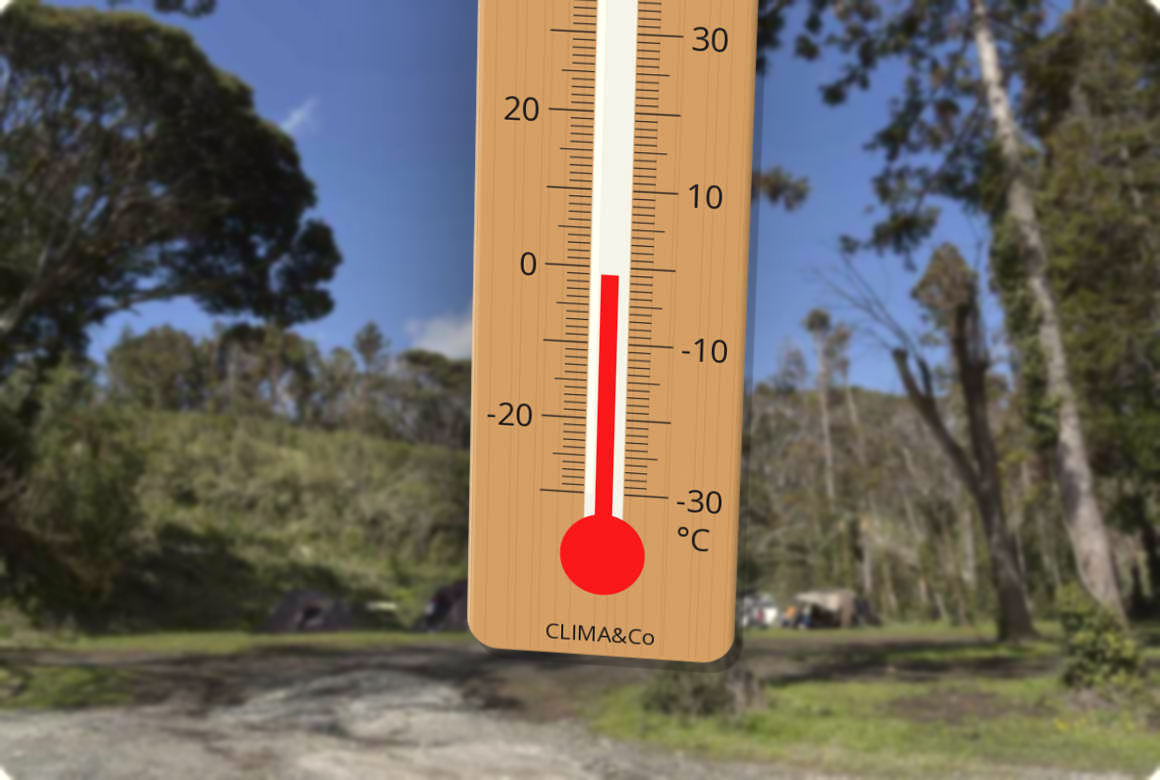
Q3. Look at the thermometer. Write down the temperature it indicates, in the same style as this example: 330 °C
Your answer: -1 °C
